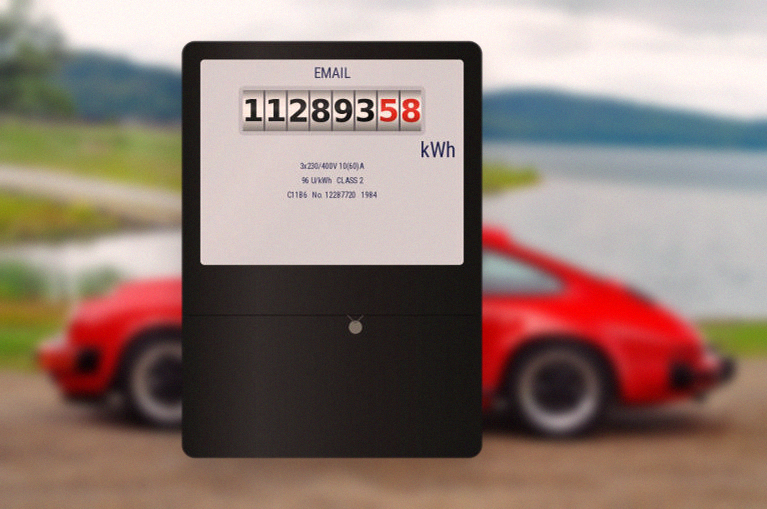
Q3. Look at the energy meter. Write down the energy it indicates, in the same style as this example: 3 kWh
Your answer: 112893.58 kWh
